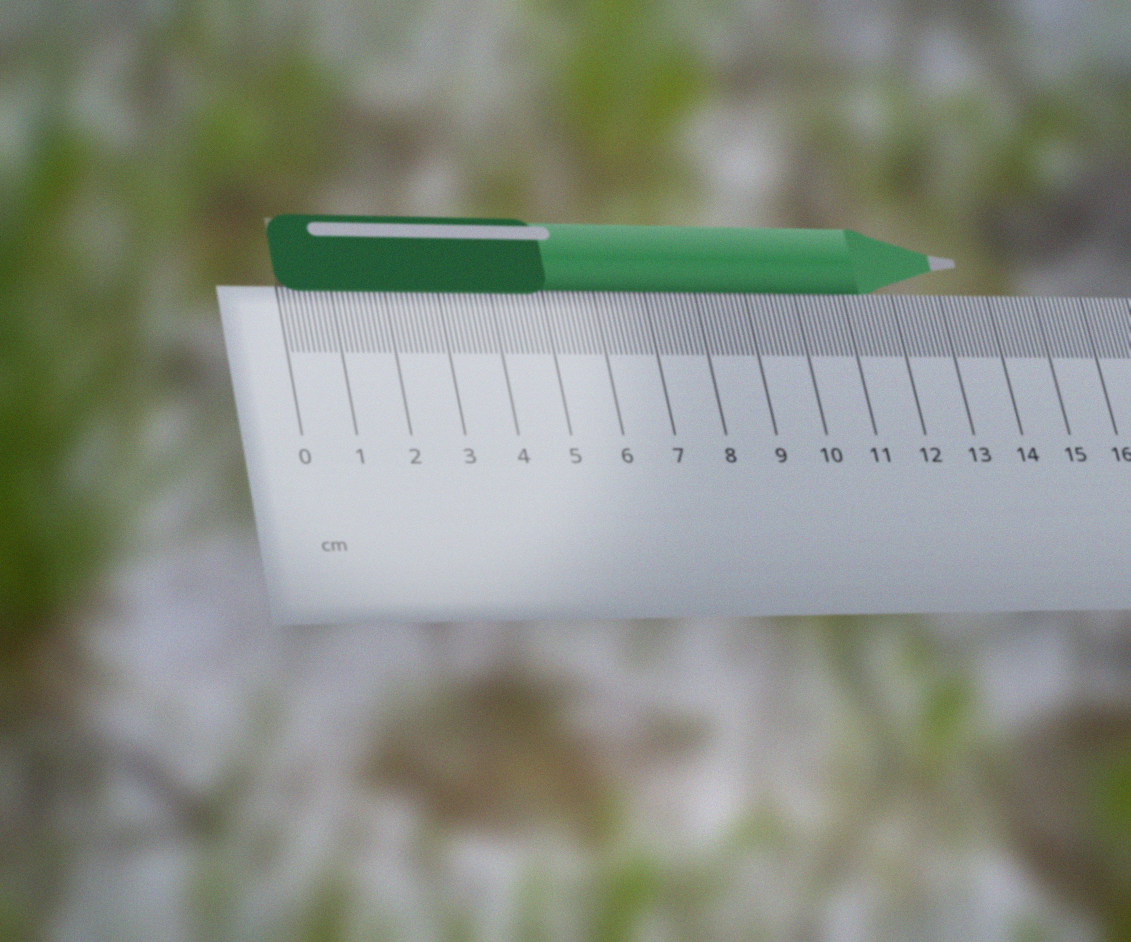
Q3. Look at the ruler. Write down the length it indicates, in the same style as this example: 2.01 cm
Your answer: 13.5 cm
